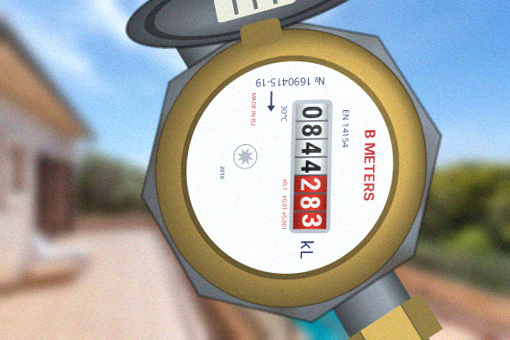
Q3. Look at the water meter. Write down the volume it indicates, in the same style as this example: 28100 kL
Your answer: 844.283 kL
